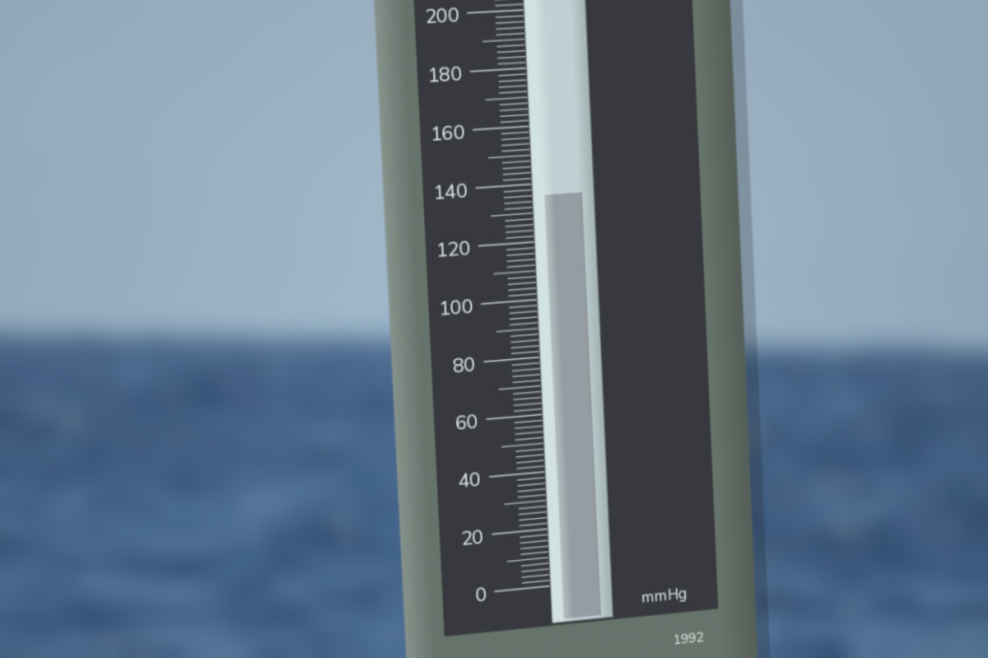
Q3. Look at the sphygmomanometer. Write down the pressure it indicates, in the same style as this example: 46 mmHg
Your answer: 136 mmHg
